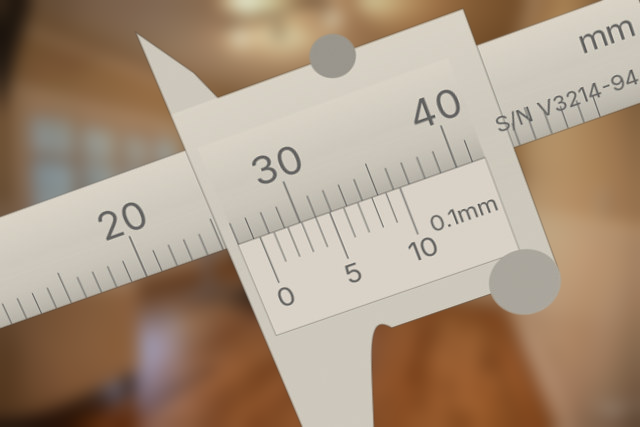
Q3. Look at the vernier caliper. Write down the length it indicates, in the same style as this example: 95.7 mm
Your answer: 27.4 mm
